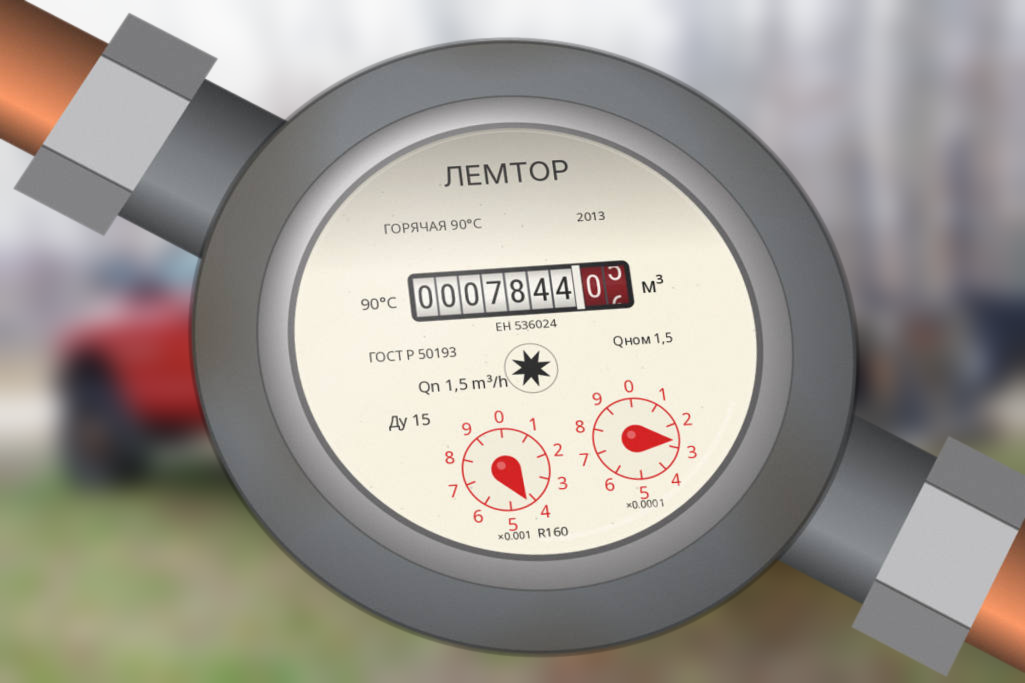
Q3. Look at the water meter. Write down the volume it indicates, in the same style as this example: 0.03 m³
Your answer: 7844.0542 m³
